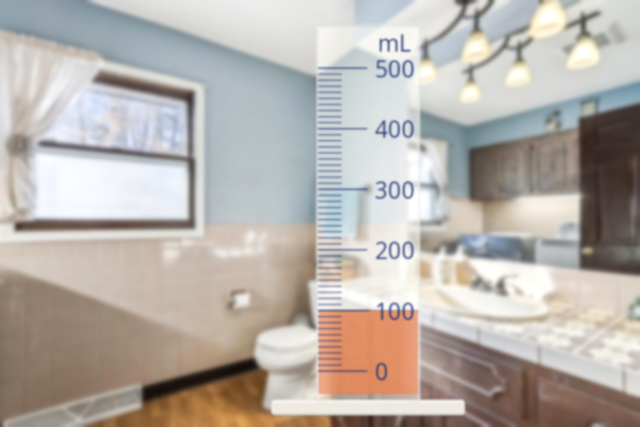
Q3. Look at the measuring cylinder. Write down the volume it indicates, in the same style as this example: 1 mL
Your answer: 100 mL
